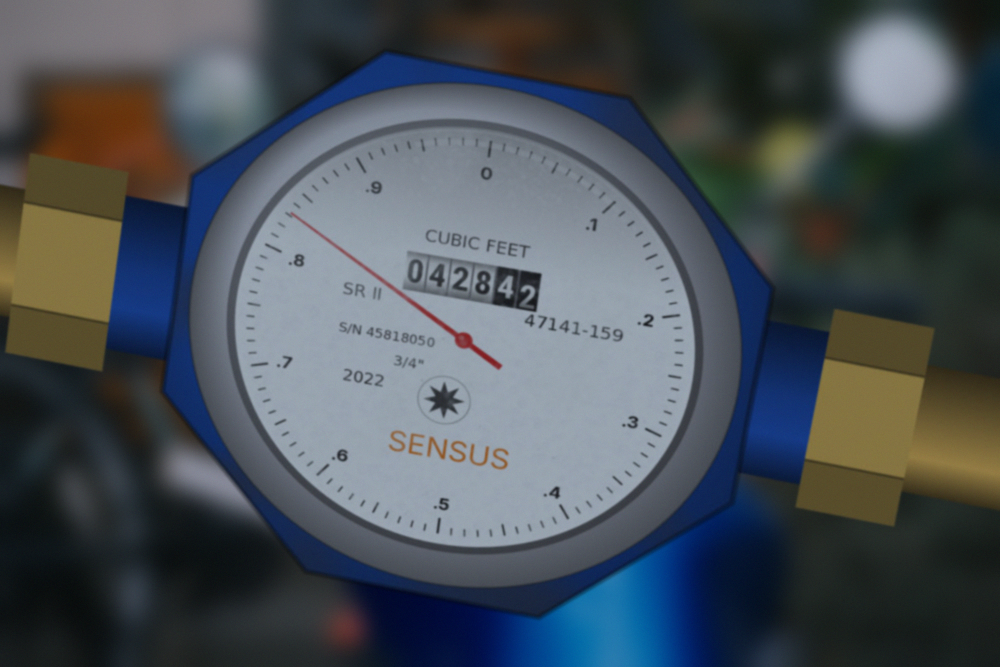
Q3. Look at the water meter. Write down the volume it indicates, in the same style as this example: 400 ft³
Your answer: 42841.83 ft³
